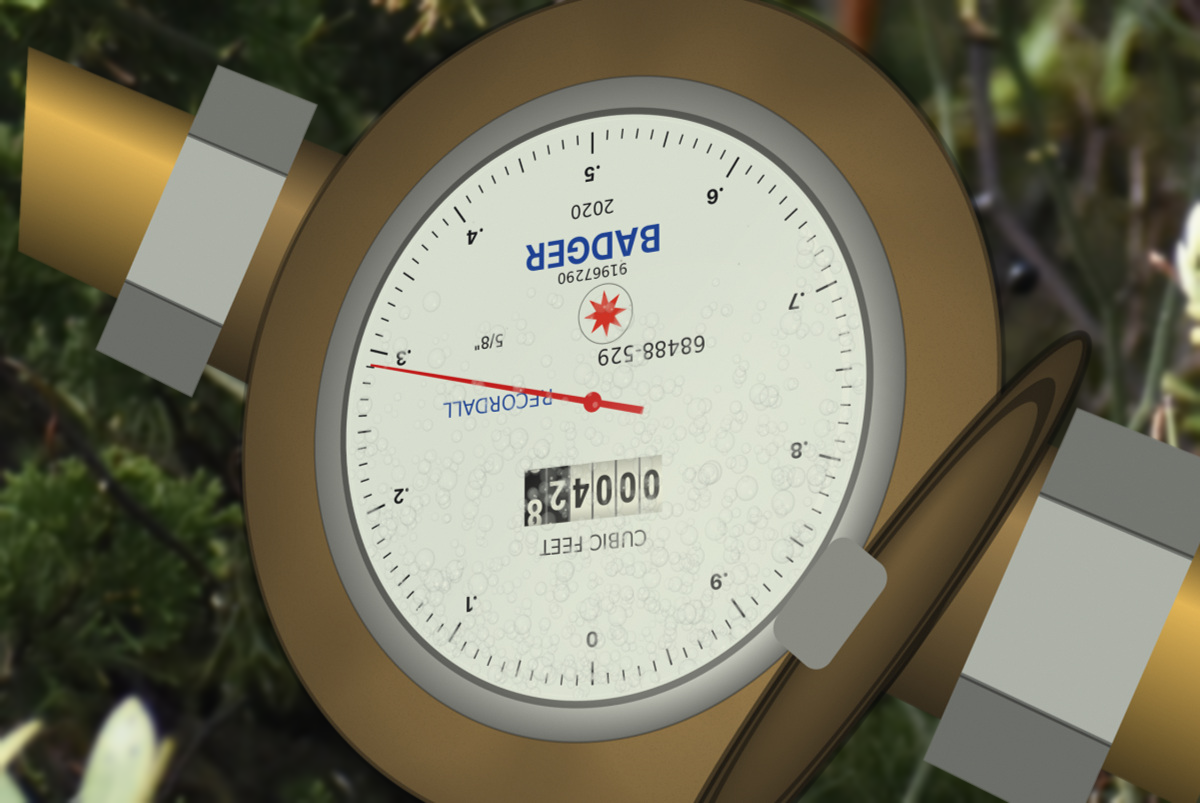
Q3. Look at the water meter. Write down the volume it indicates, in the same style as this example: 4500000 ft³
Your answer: 428.29 ft³
